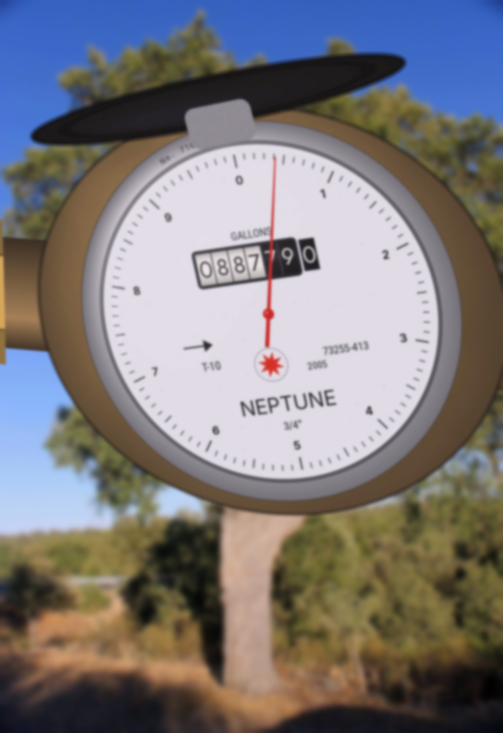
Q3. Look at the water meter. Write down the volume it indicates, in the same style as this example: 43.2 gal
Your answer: 887790.4 gal
